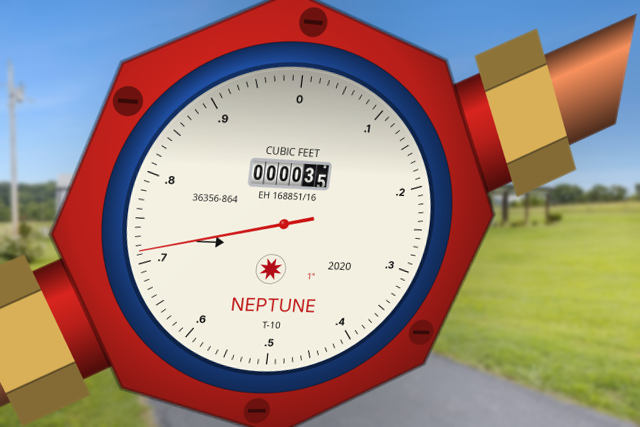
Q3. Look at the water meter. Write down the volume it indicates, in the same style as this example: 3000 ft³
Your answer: 34.71 ft³
